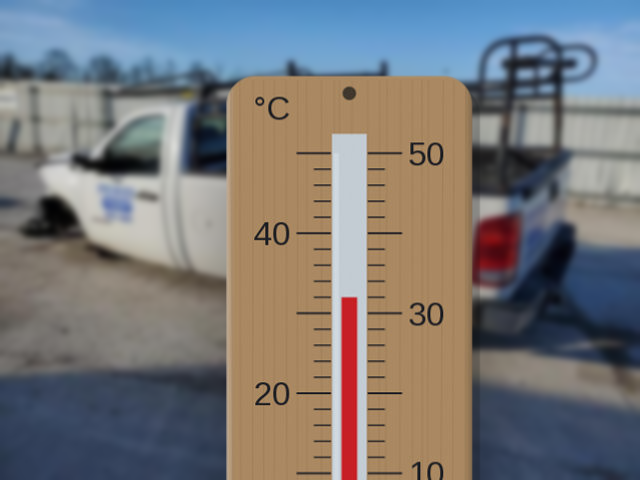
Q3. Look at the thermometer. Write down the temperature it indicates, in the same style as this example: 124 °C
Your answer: 32 °C
